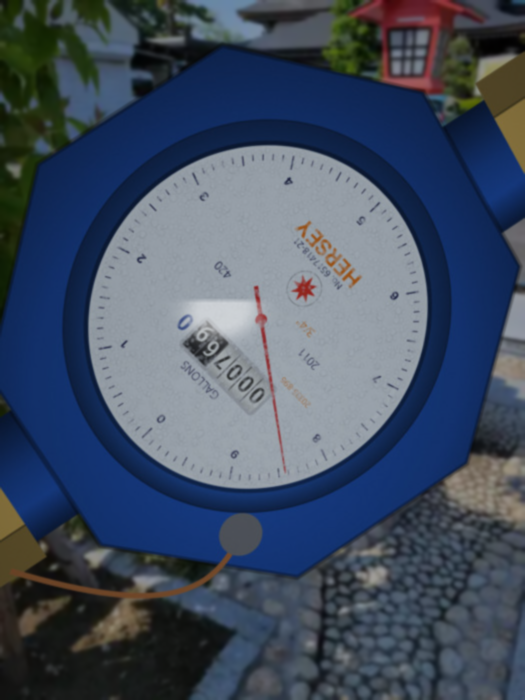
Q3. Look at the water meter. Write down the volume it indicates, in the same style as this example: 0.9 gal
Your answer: 7688.4 gal
